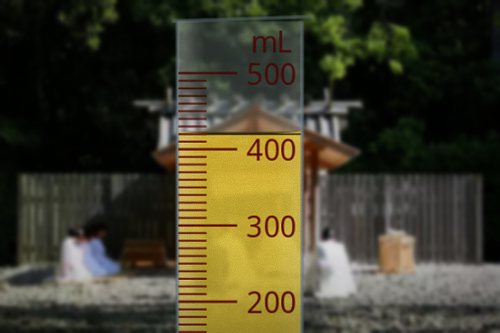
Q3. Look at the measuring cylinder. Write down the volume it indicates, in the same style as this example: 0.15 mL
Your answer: 420 mL
